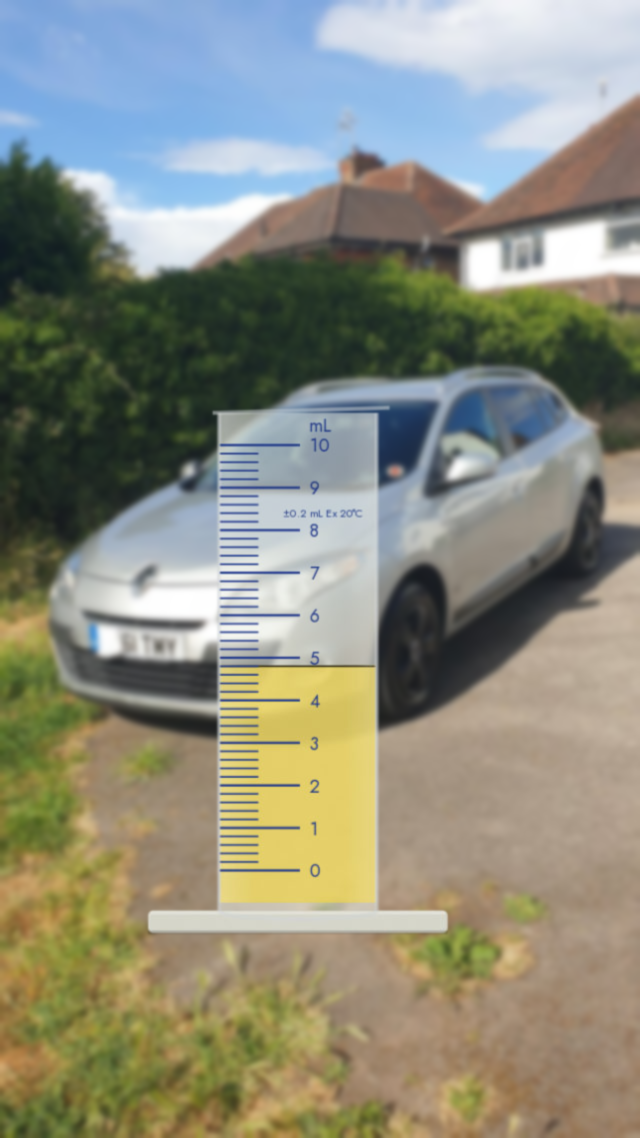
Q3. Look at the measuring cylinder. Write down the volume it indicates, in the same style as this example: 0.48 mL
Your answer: 4.8 mL
